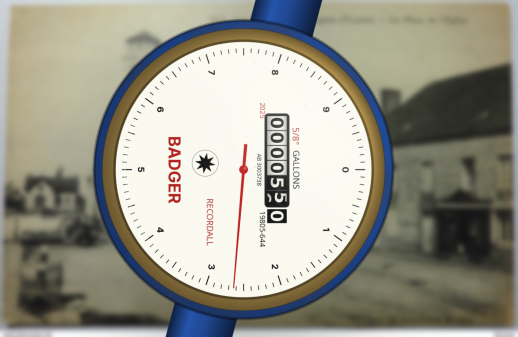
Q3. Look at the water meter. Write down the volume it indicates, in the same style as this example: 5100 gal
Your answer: 552.6 gal
